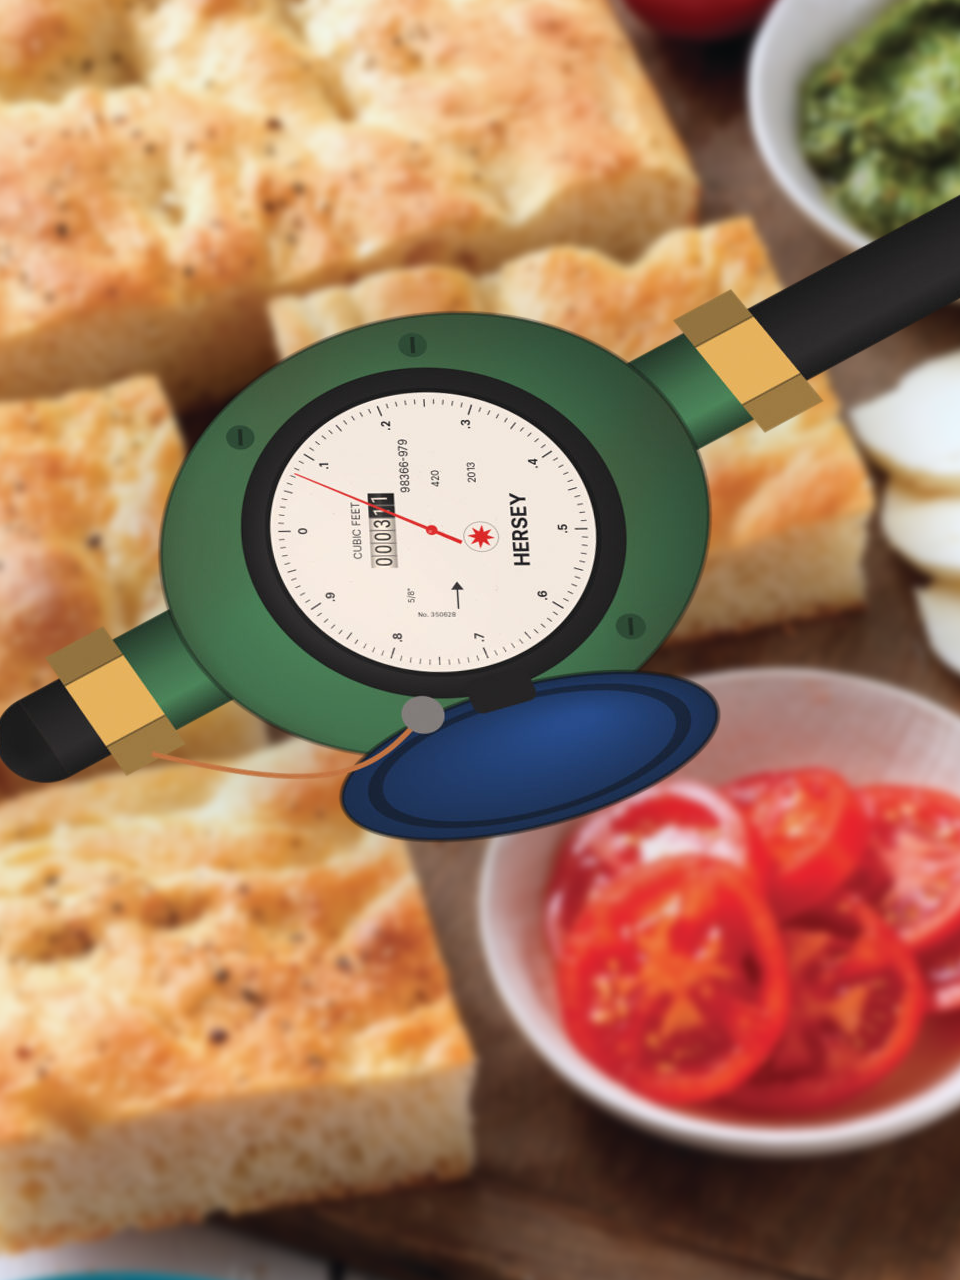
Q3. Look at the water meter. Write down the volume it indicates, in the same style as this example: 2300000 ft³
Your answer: 311.07 ft³
